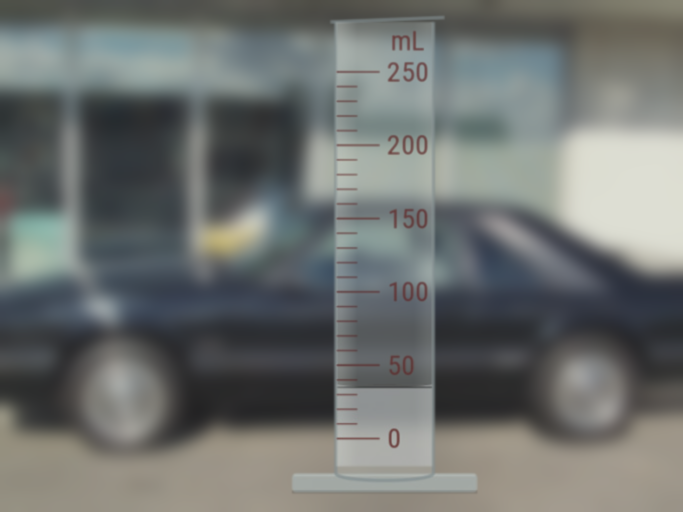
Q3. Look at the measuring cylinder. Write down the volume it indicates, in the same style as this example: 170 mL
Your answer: 35 mL
